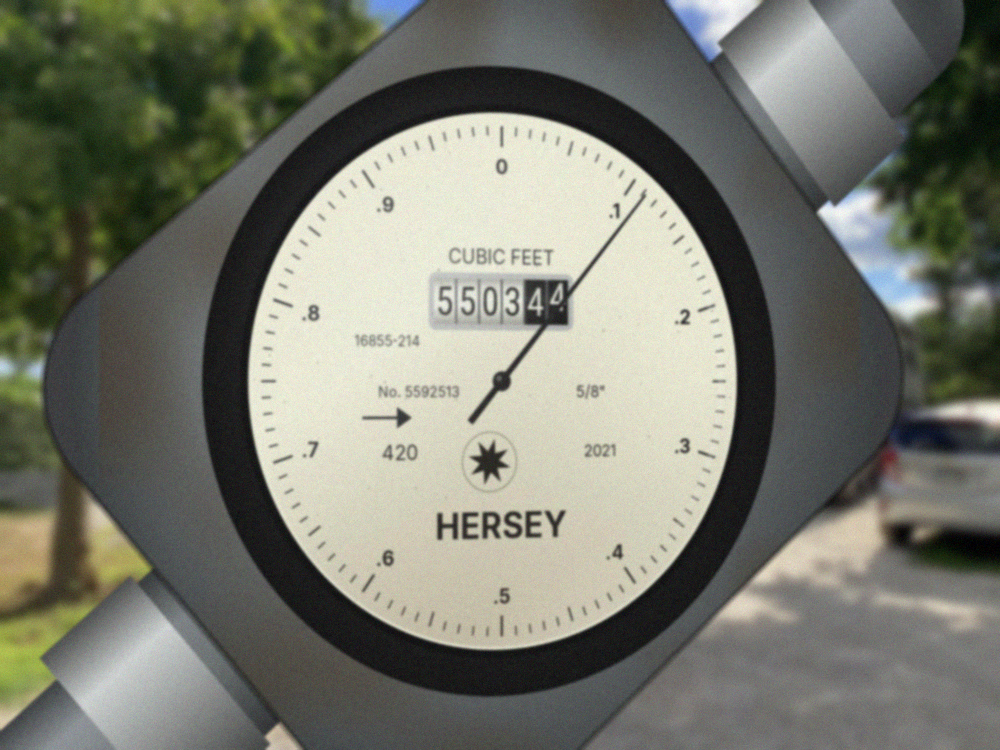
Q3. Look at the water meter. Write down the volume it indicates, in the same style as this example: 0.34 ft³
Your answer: 550344.11 ft³
